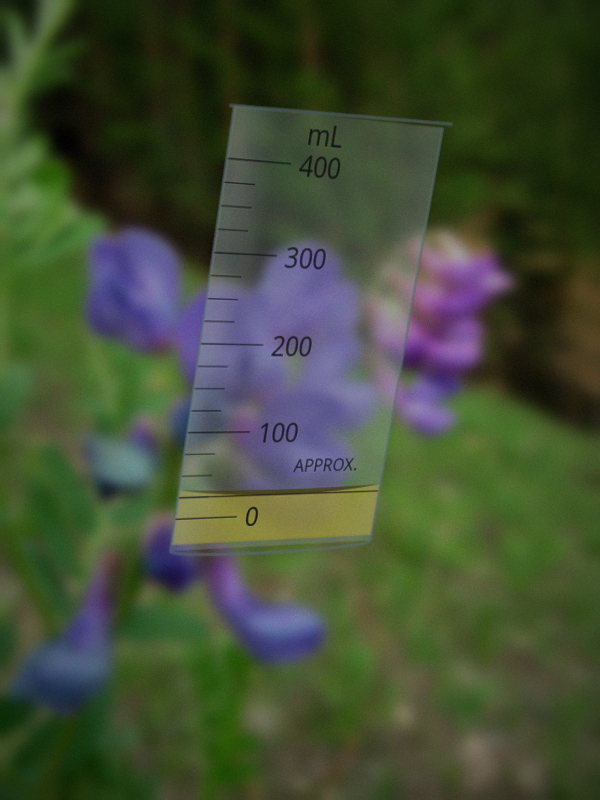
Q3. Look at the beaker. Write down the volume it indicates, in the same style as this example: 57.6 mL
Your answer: 25 mL
